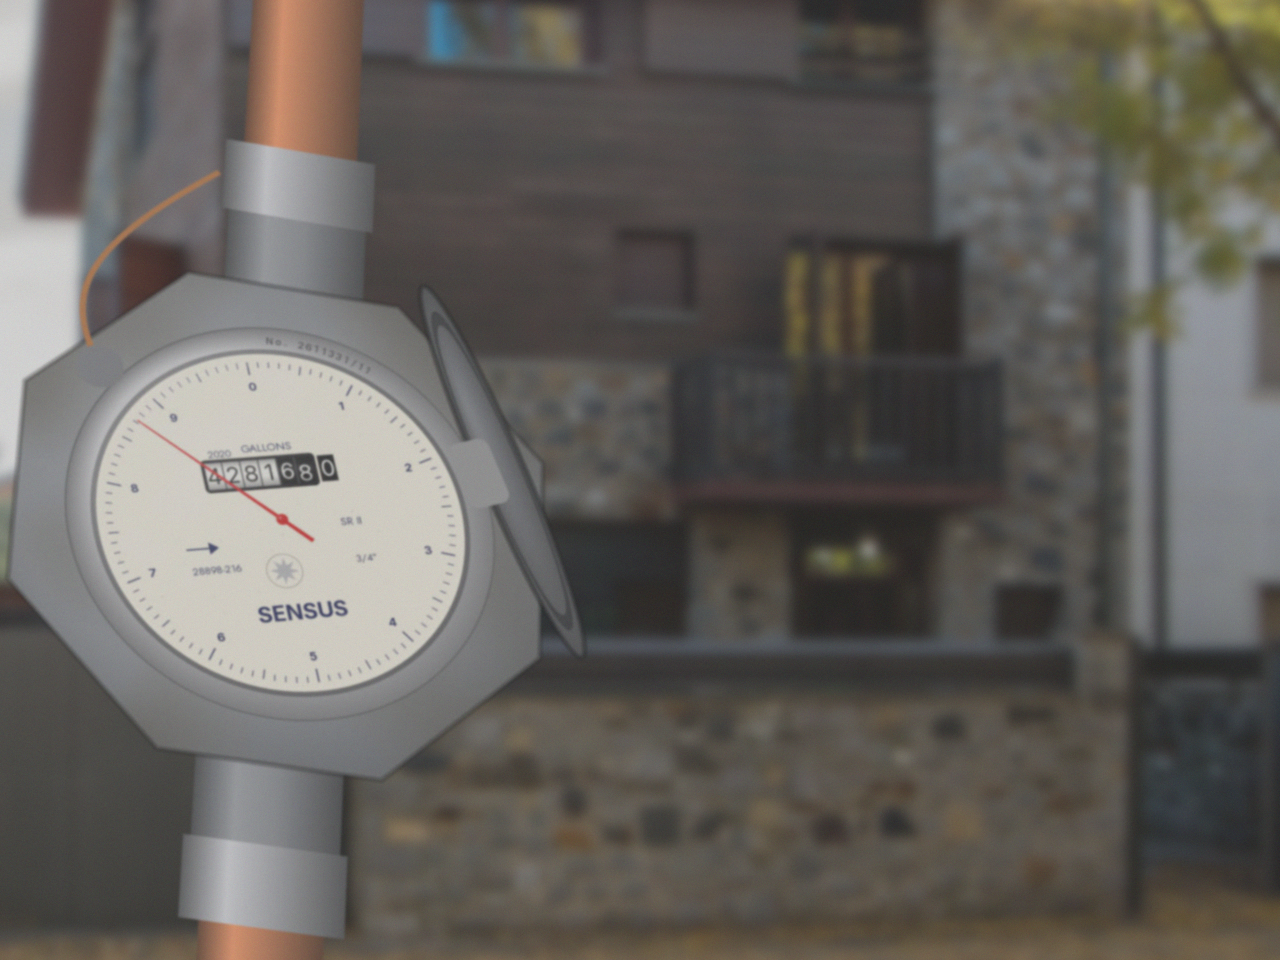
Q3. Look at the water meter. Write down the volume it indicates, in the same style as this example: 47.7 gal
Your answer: 4281678.7 gal
